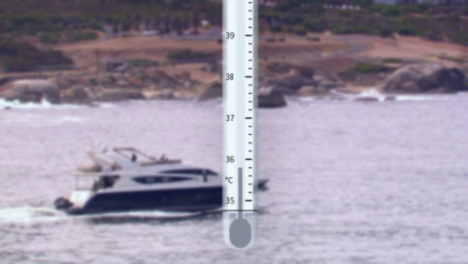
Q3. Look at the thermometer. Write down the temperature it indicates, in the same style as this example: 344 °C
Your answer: 35.8 °C
